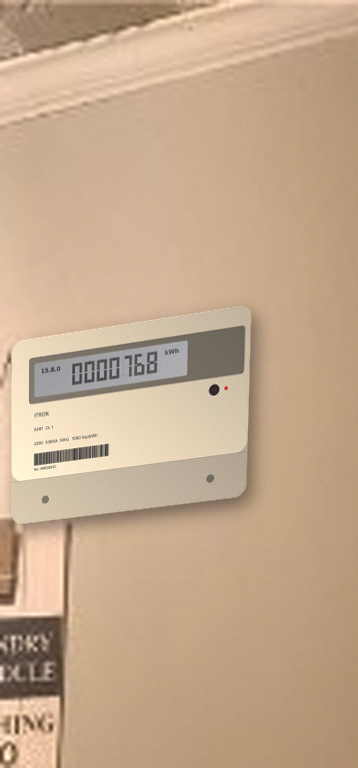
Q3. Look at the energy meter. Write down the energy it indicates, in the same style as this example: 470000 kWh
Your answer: 768 kWh
